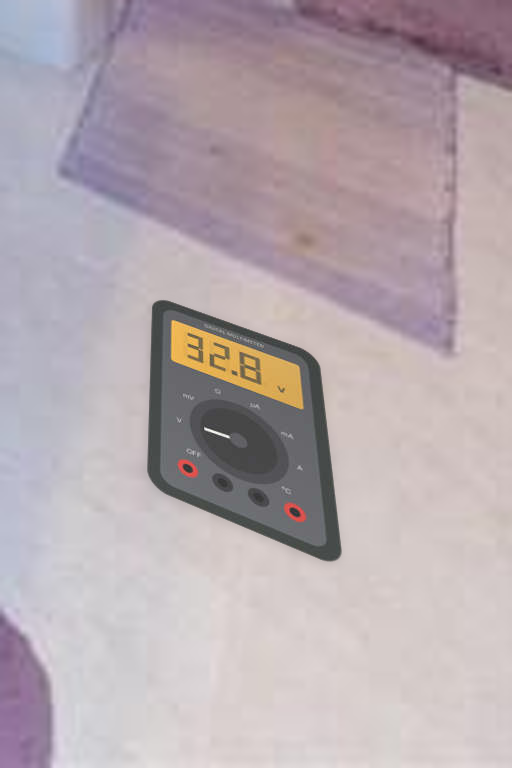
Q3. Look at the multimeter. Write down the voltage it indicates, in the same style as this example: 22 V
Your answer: 32.8 V
